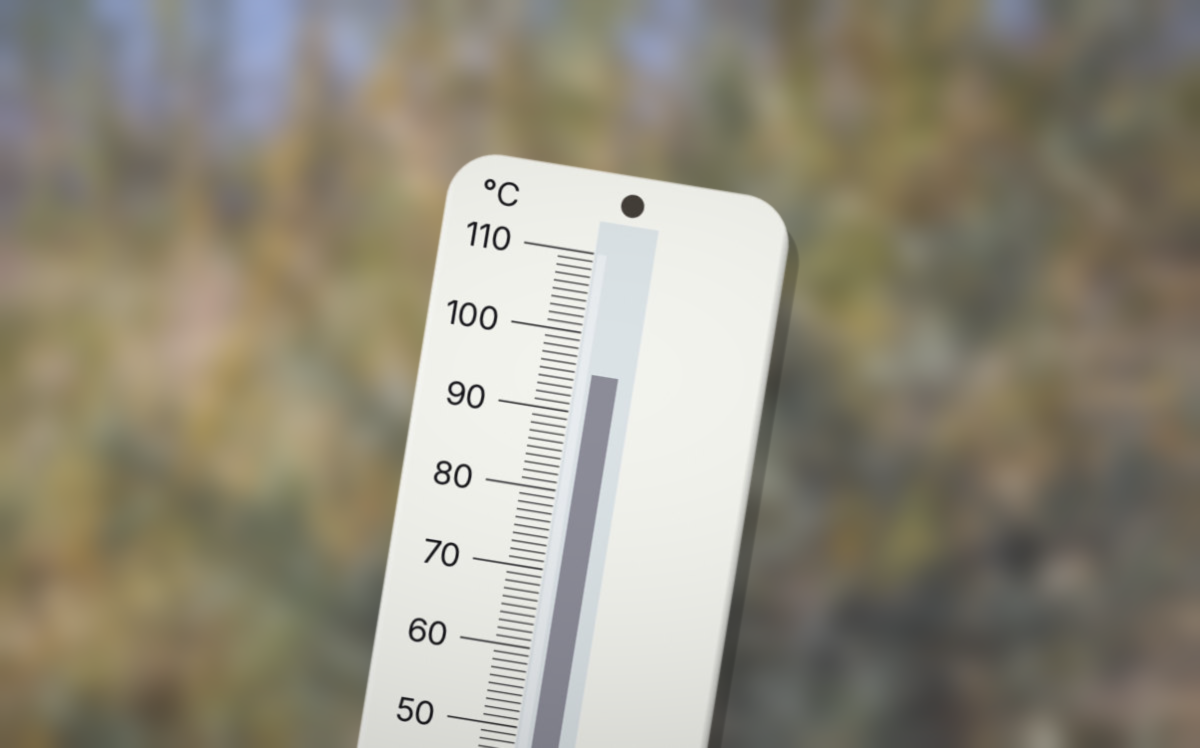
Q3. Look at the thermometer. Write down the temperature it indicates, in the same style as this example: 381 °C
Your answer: 95 °C
